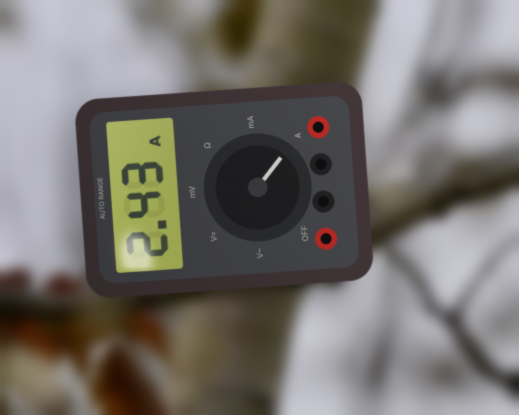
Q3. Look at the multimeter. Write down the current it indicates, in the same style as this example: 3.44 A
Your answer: 2.43 A
